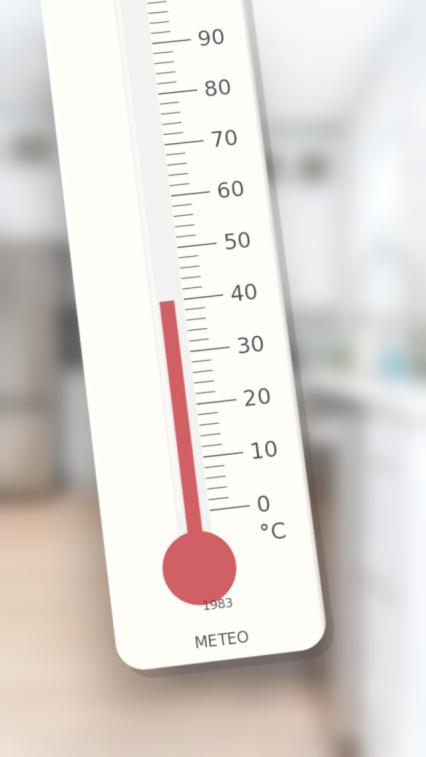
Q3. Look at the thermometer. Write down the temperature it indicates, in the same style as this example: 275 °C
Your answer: 40 °C
